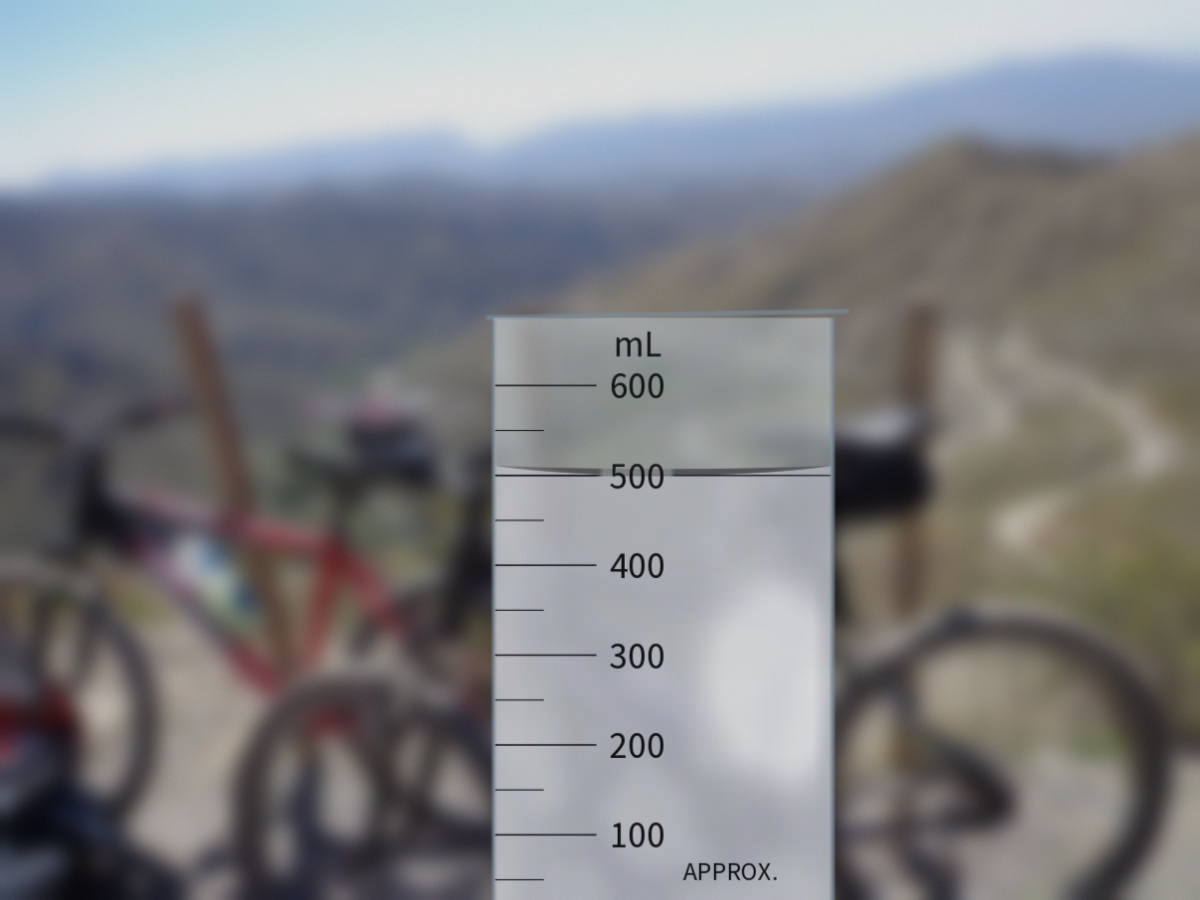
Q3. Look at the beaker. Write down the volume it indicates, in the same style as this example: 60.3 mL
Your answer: 500 mL
